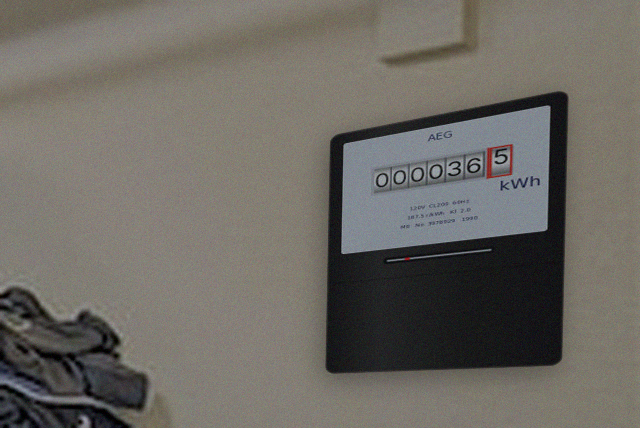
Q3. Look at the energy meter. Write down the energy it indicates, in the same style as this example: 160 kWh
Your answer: 36.5 kWh
